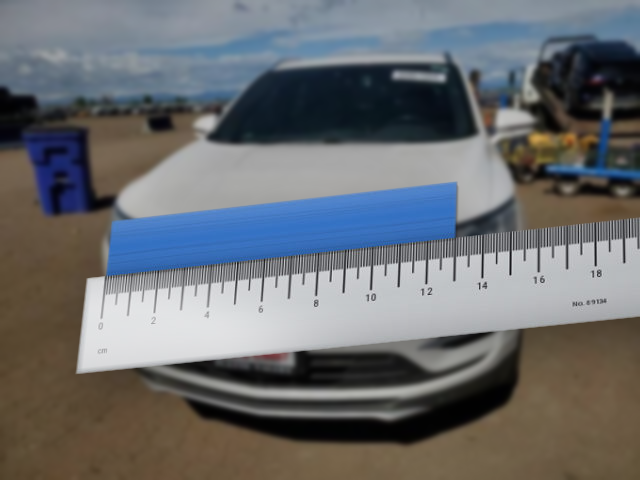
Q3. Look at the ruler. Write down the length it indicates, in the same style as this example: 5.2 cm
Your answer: 13 cm
